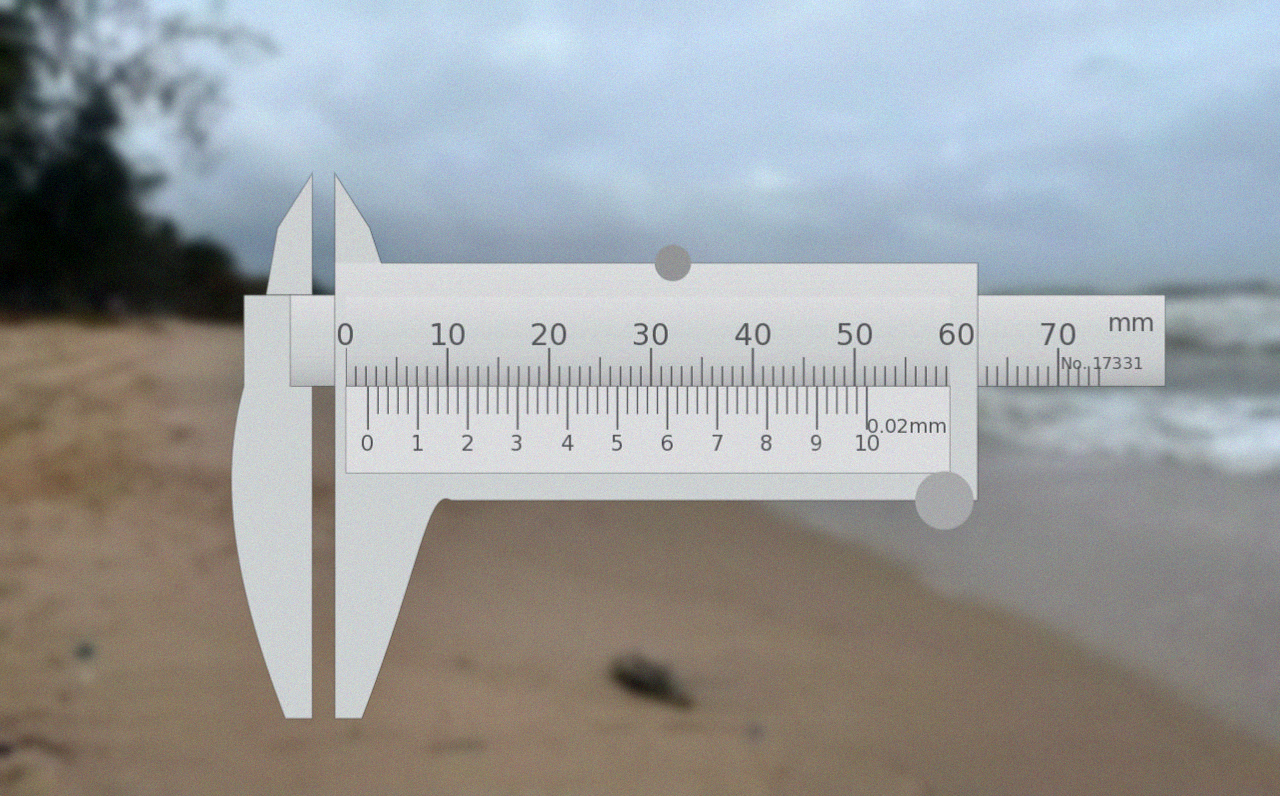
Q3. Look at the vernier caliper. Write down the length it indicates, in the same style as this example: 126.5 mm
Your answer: 2.2 mm
